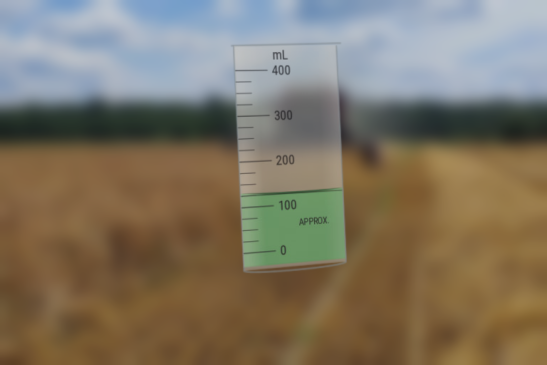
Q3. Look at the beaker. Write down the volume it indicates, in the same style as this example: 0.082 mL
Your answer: 125 mL
